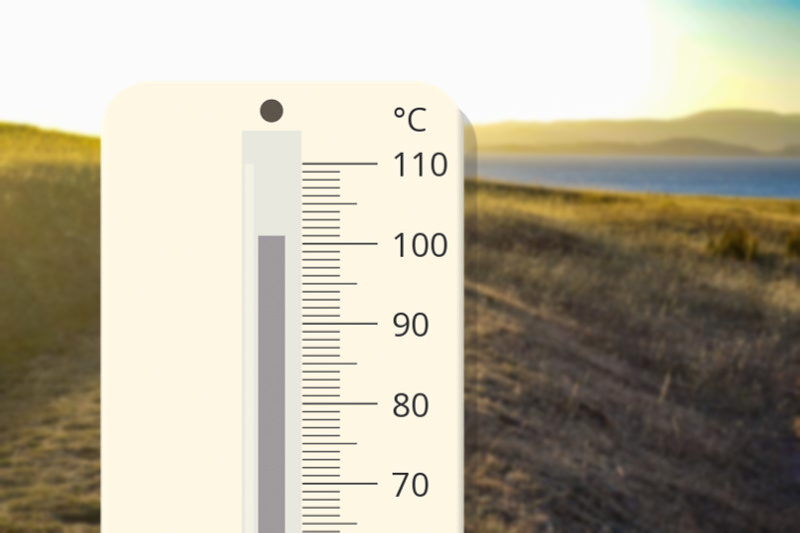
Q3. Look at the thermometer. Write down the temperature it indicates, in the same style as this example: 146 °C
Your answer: 101 °C
